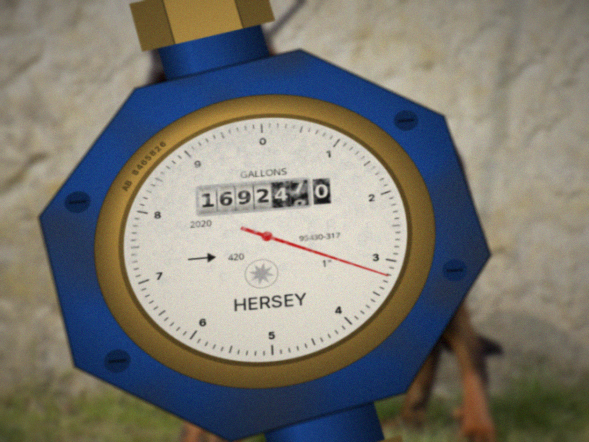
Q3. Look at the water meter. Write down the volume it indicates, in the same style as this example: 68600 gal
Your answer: 1692473.2 gal
